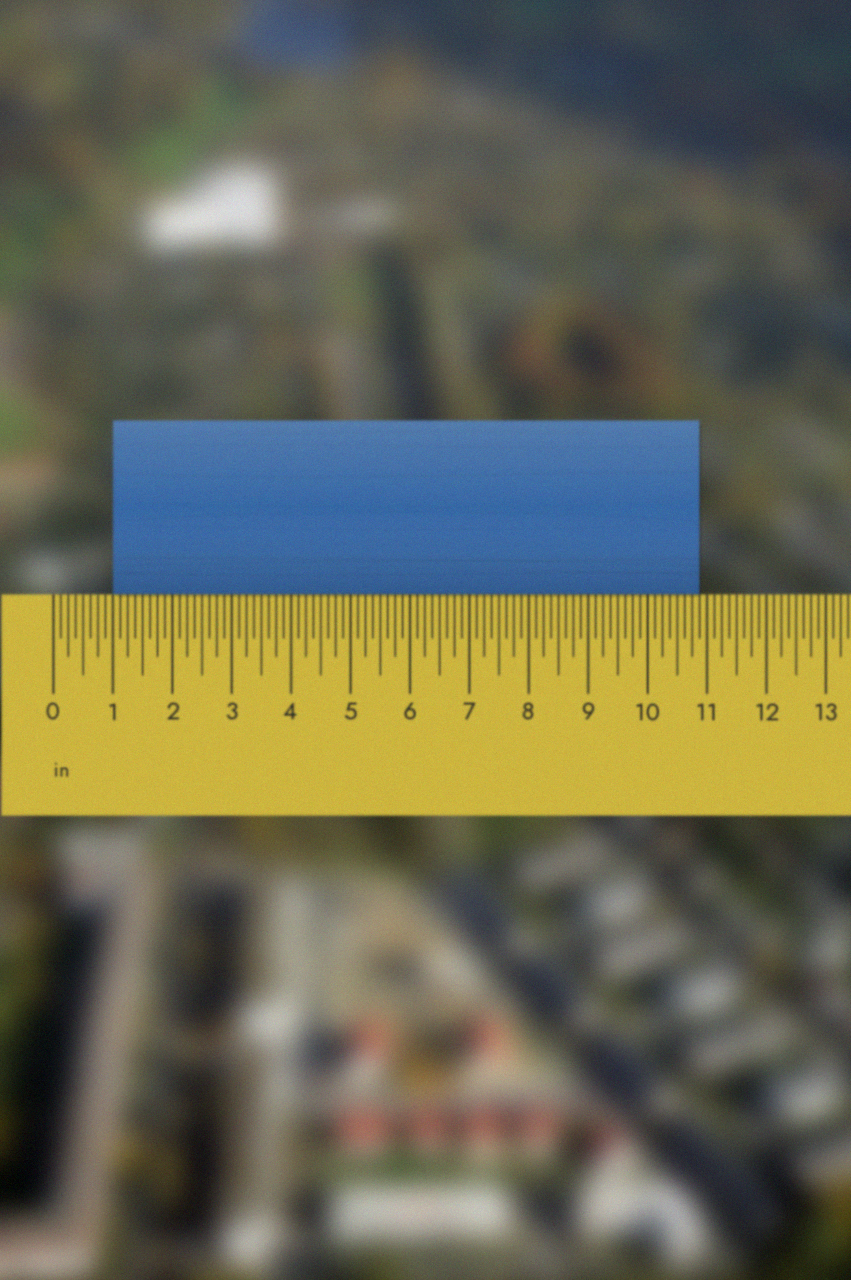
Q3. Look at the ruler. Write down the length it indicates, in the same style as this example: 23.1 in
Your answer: 9.875 in
